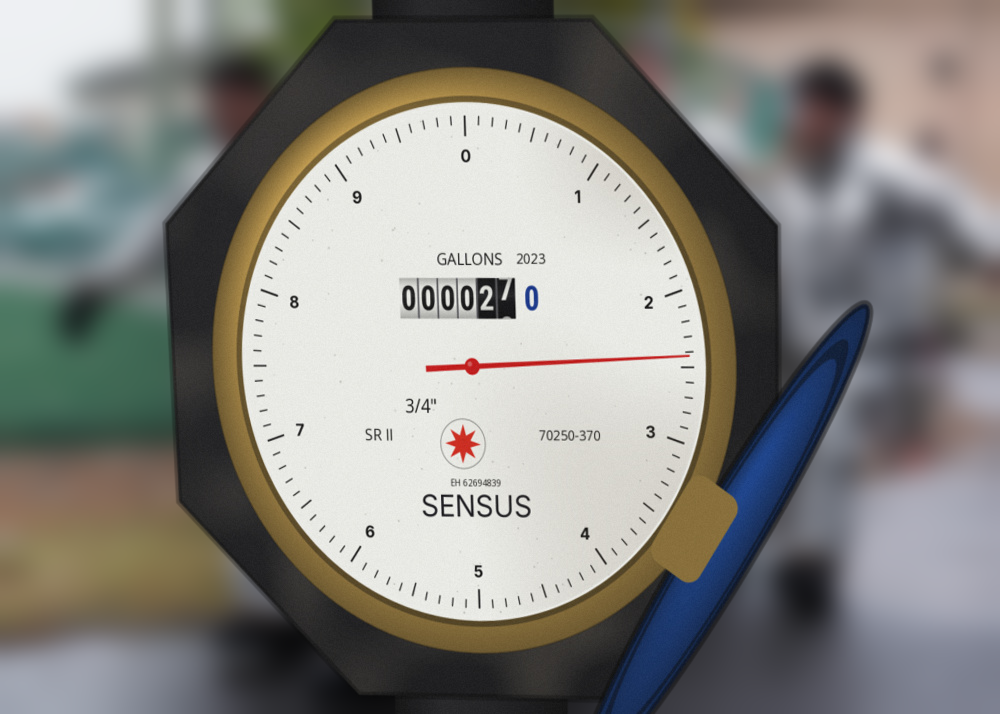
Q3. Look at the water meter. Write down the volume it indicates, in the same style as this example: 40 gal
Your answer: 272.4 gal
